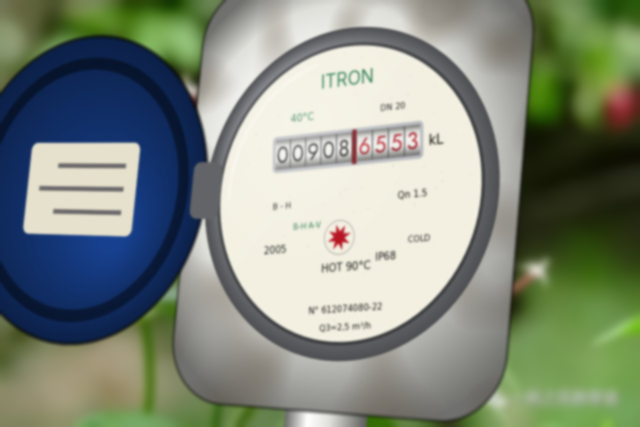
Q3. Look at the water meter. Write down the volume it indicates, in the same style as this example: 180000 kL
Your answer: 908.6553 kL
